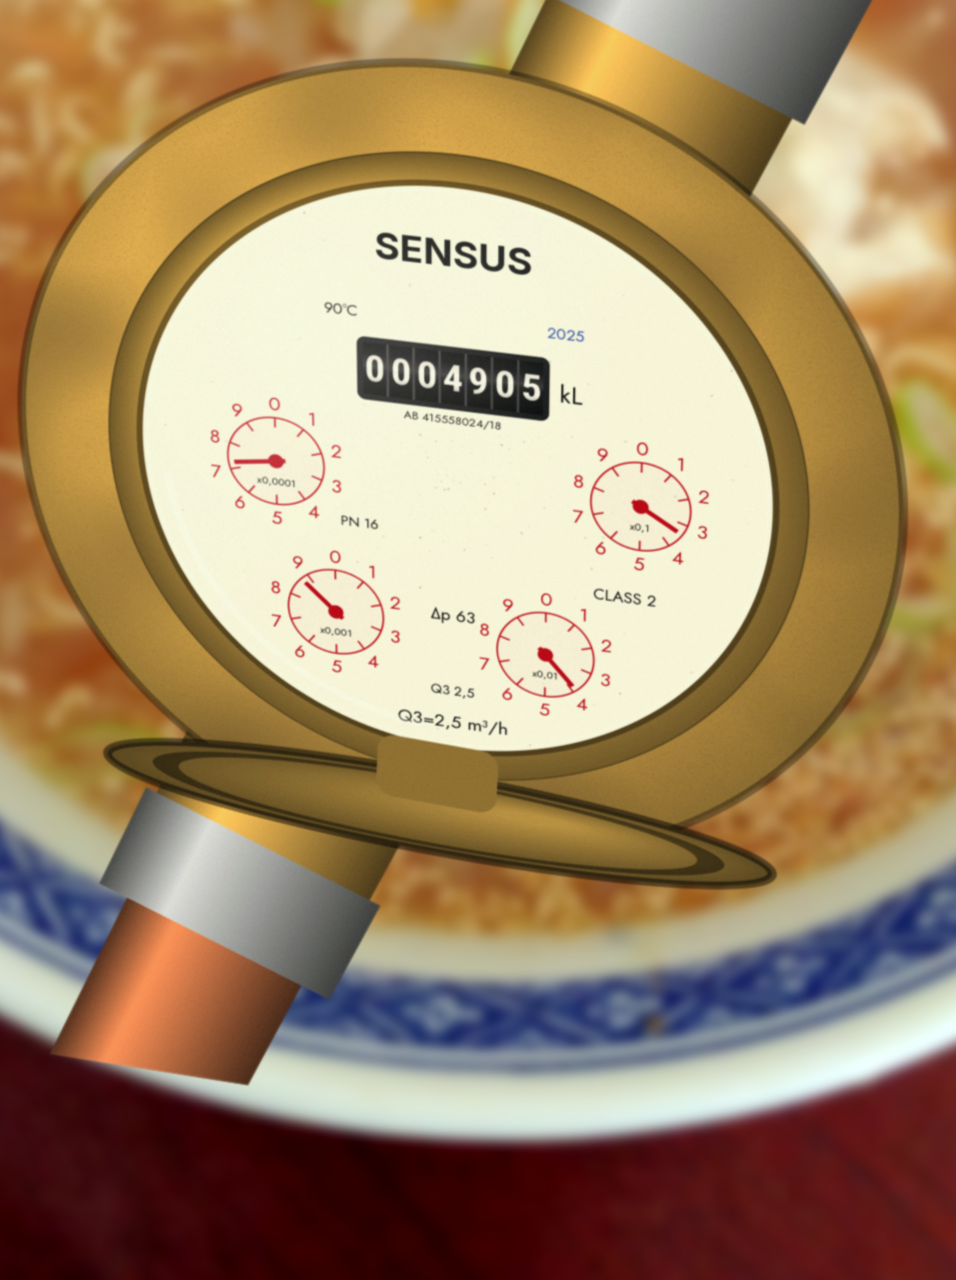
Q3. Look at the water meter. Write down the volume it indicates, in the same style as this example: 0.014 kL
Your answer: 4905.3387 kL
